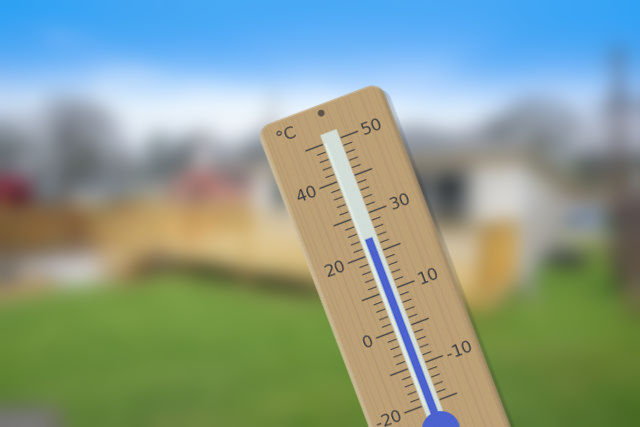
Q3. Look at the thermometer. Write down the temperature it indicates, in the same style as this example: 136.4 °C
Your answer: 24 °C
